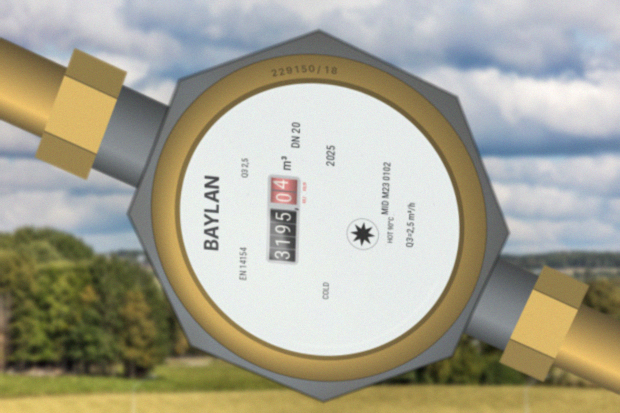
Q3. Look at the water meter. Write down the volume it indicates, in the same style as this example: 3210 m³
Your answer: 3195.04 m³
